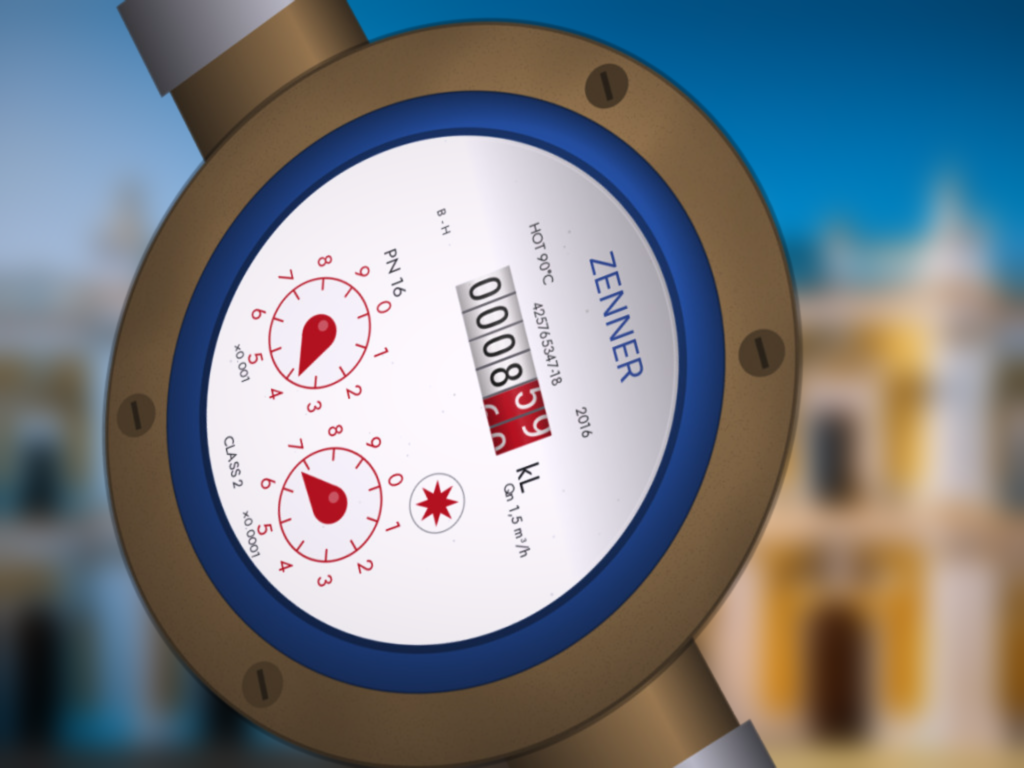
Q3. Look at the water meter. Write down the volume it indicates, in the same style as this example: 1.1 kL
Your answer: 8.5936 kL
